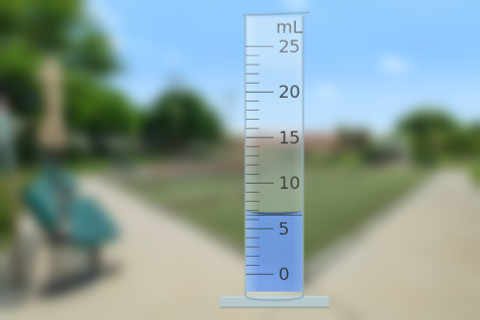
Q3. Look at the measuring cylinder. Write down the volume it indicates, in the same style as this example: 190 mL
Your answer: 6.5 mL
